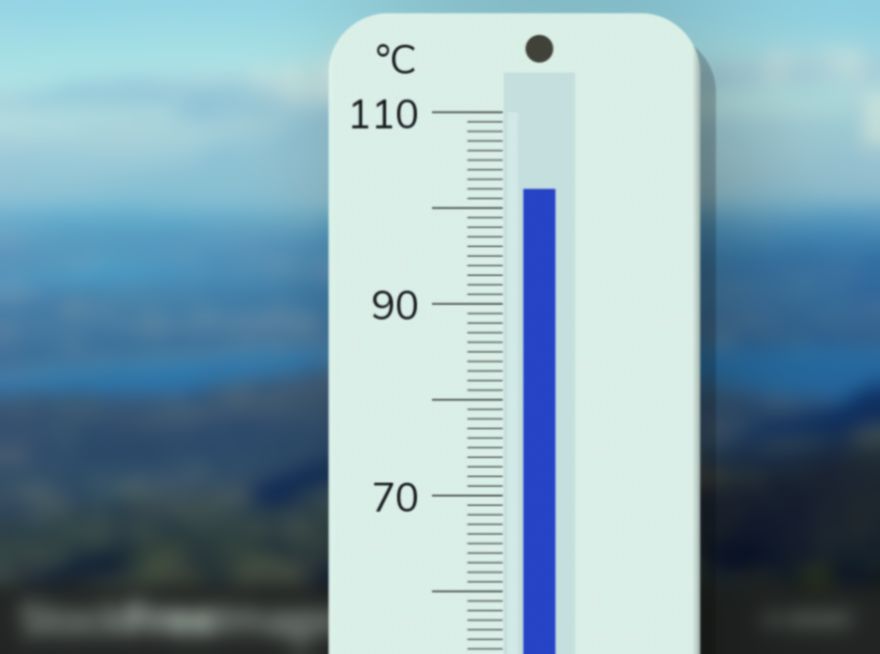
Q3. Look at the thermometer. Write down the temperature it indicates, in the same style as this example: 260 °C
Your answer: 102 °C
